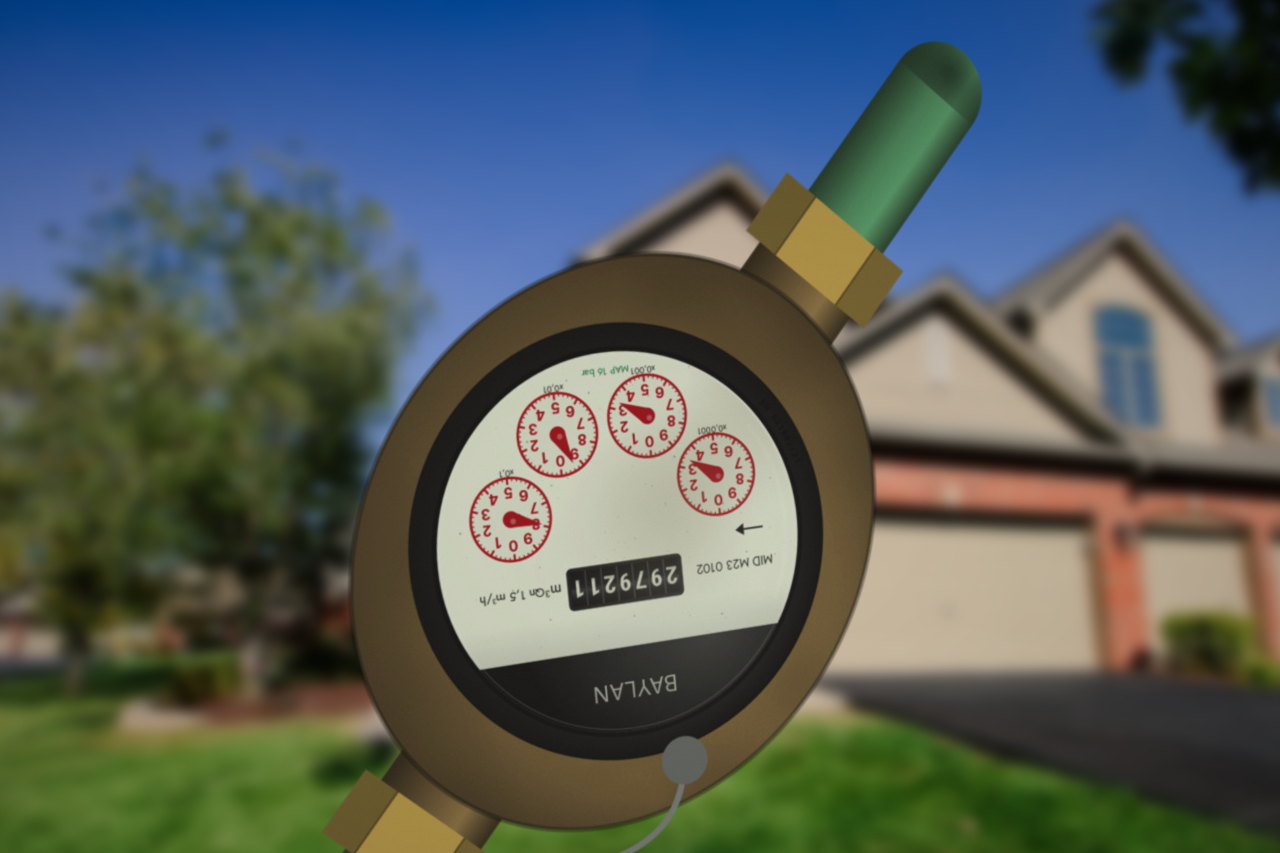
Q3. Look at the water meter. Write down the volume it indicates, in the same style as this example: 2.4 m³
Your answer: 2979211.7933 m³
